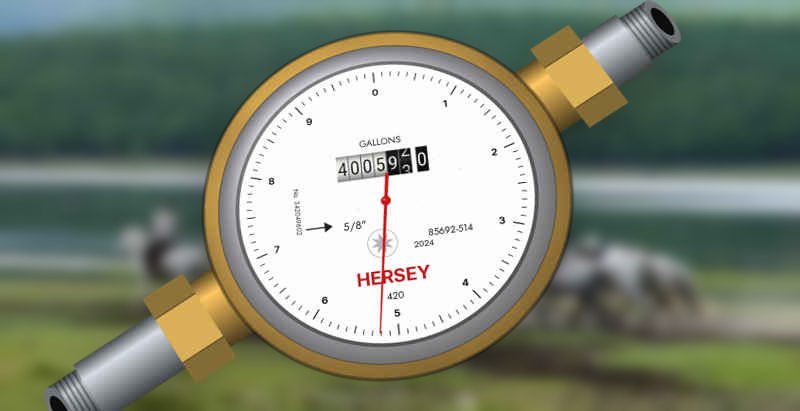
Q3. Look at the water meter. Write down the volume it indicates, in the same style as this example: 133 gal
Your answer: 4005925.2 gal
